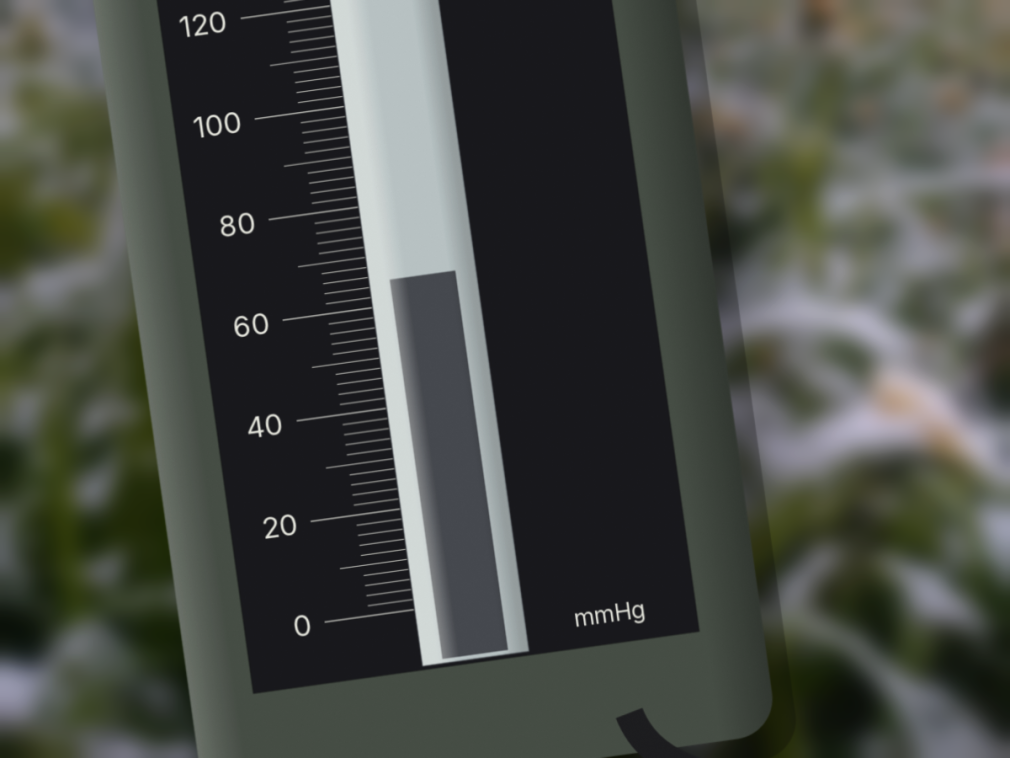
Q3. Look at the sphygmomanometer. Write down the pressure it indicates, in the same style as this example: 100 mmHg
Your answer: 65 mmHg
